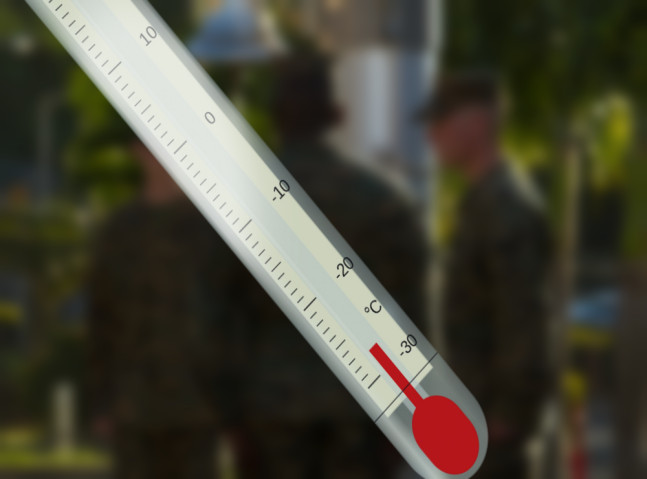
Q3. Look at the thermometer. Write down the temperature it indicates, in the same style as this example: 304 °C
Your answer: -27.5 °C
